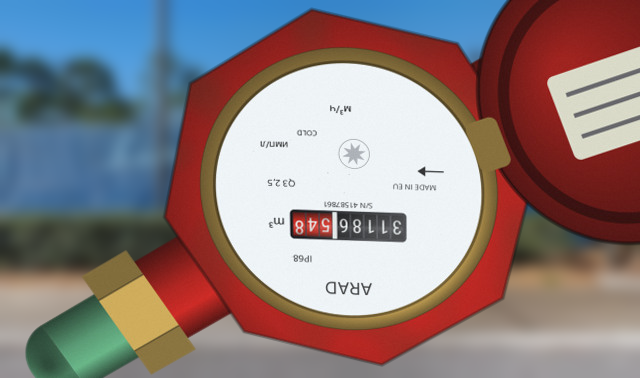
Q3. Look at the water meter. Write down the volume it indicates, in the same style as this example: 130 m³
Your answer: 31186.548 m³
